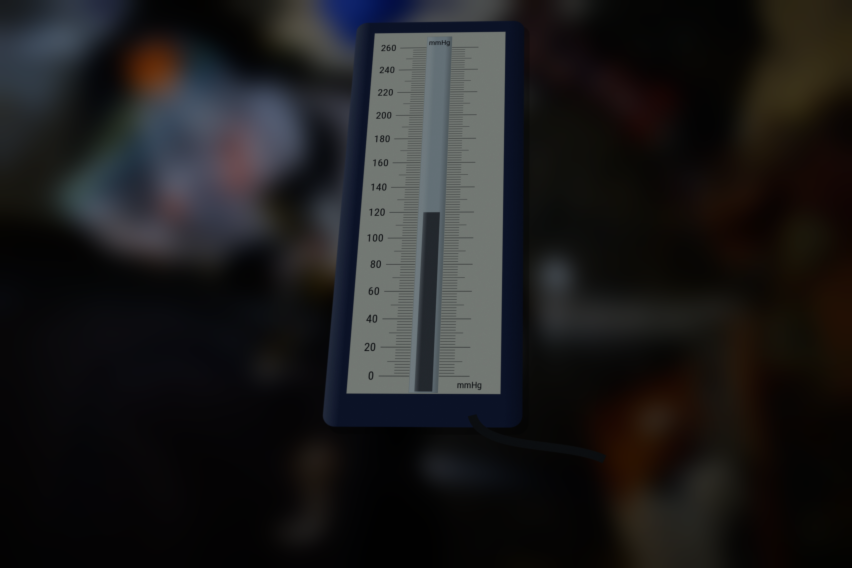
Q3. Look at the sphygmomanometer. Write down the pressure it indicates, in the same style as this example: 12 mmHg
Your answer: 120 mmHg
